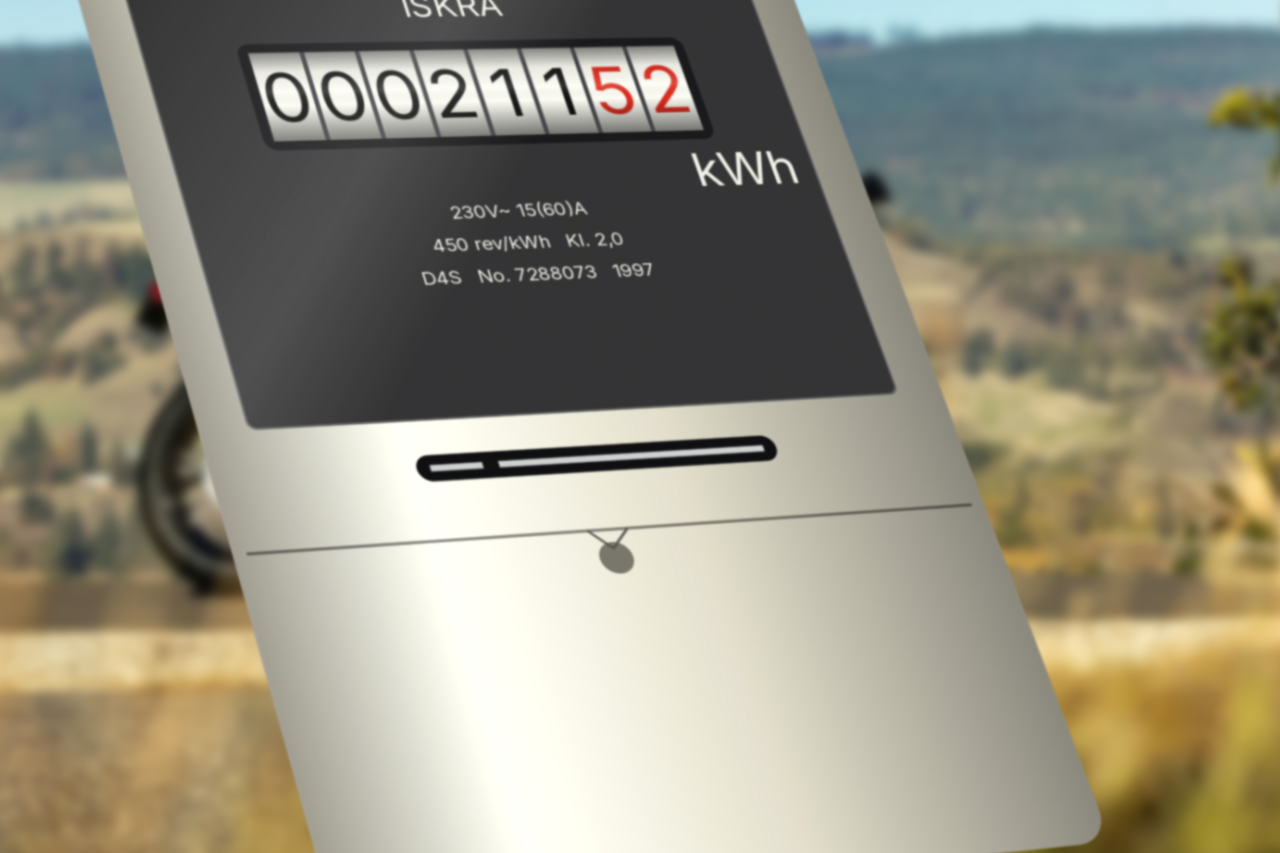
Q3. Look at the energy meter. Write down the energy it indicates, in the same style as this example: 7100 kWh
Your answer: 211.52 kWh
